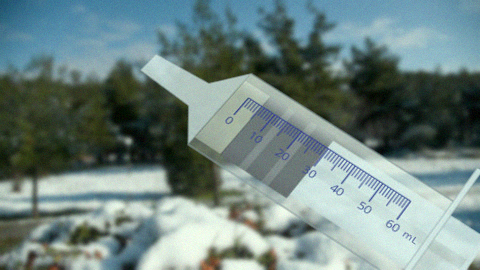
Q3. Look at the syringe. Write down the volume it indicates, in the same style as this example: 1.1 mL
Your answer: 5 mL
